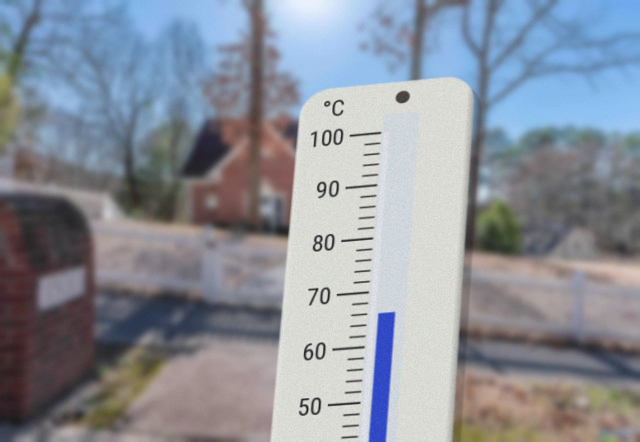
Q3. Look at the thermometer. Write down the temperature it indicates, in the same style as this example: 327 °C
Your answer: 66 °C
